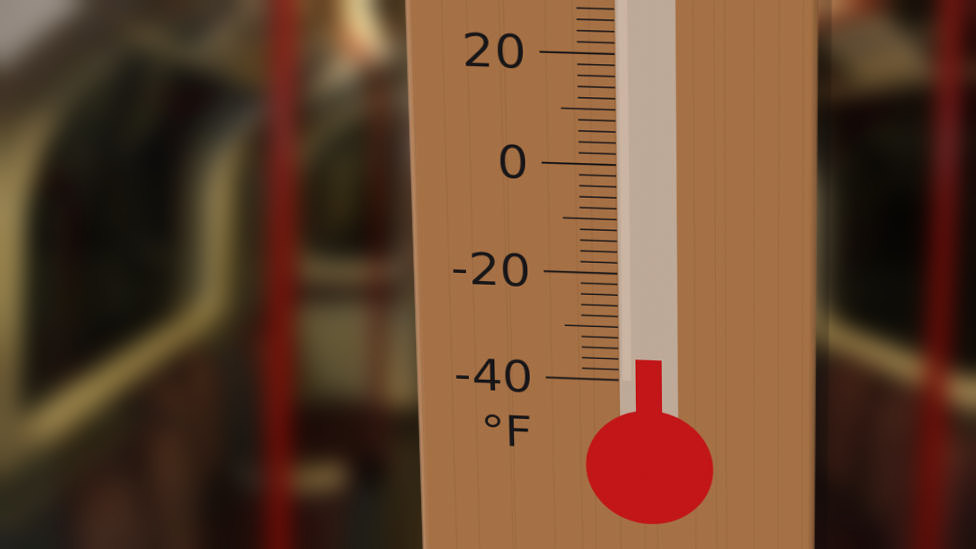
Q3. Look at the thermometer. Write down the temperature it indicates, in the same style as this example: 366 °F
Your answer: -36 °F
